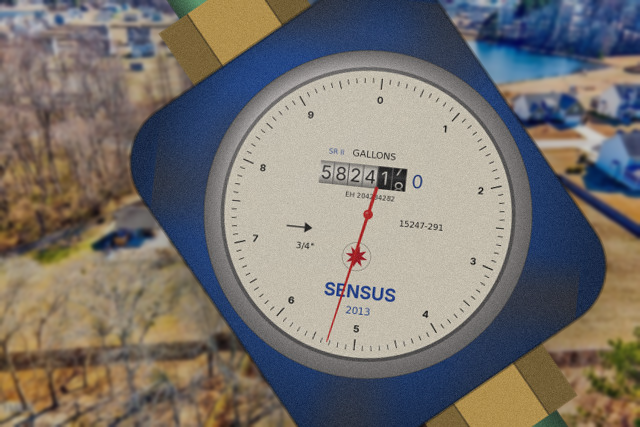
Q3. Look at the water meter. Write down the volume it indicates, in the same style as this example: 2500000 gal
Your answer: 5824175.3 gal
